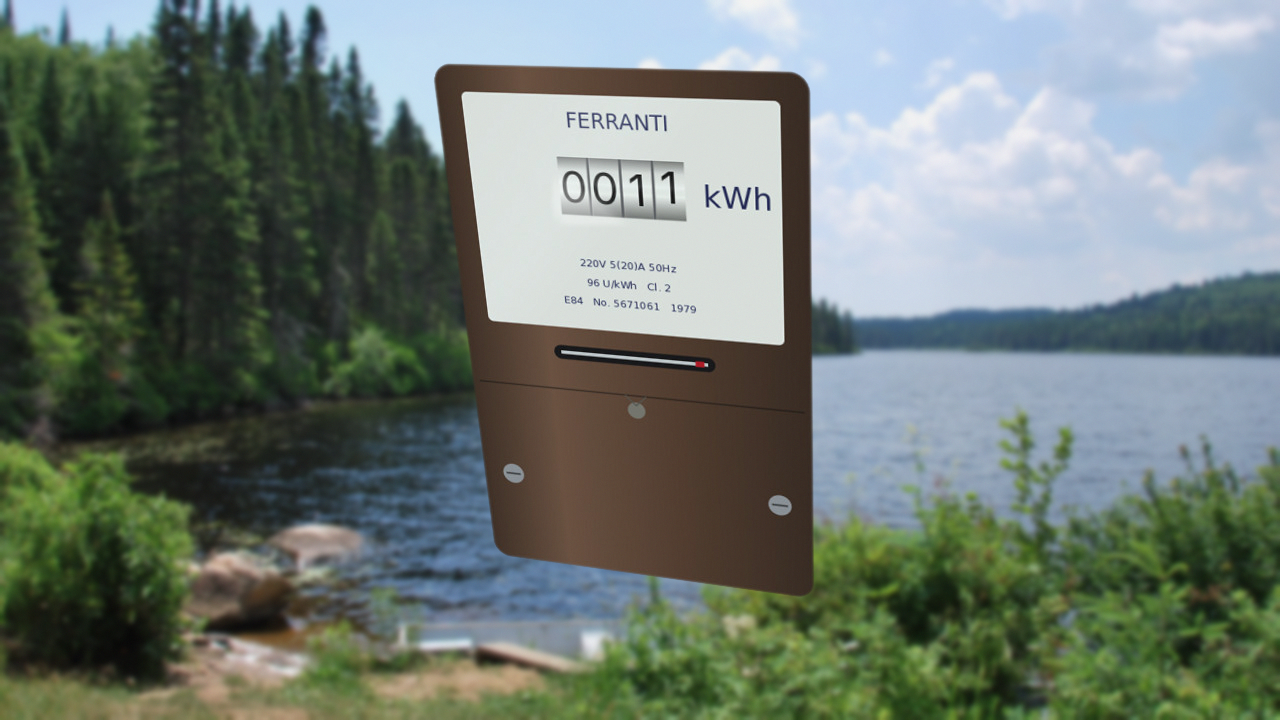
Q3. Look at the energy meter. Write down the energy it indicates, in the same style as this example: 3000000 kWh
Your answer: 11 kWh
